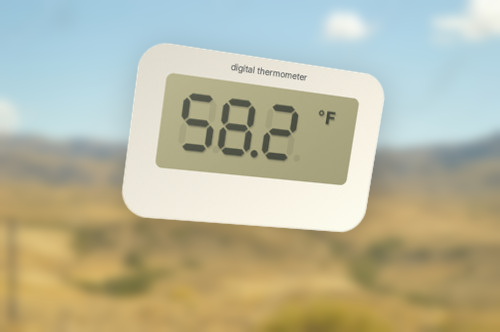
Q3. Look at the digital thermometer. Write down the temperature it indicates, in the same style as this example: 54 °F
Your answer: 58.2 °F
